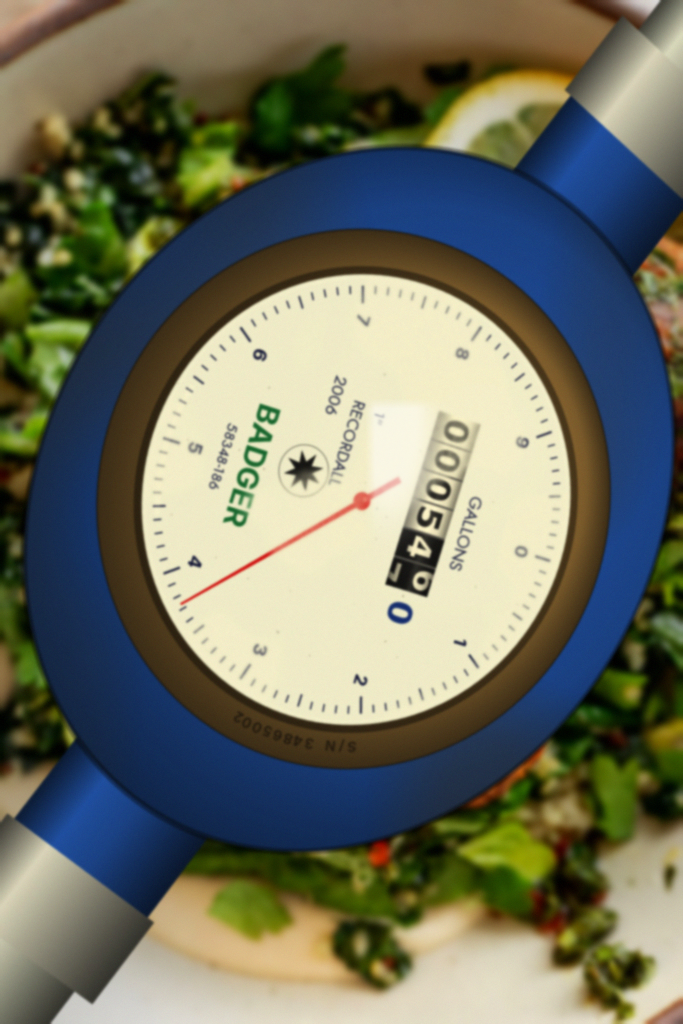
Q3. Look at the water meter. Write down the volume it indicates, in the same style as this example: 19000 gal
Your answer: 5463.7 gal
